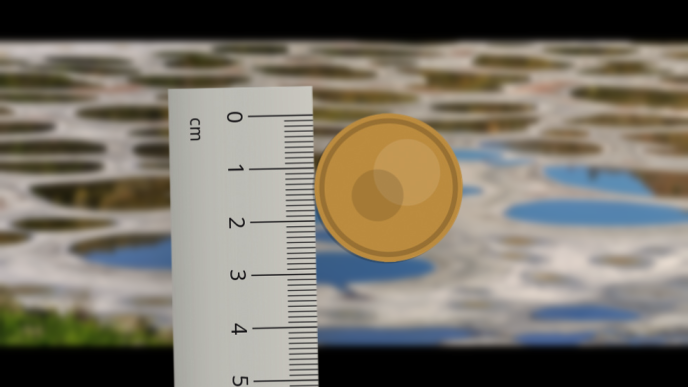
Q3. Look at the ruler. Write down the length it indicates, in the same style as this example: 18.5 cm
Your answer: 2.8 cm
